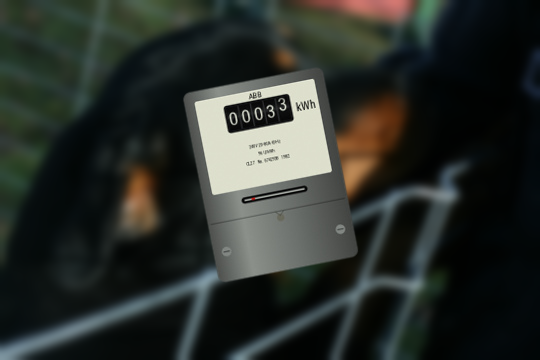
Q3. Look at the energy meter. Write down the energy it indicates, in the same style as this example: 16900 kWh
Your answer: 33 kWh
